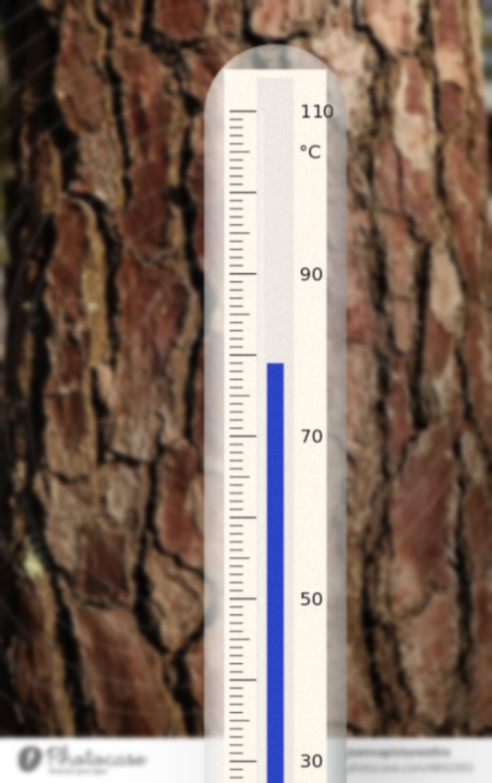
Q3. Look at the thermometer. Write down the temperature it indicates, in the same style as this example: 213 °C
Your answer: 79 °C
